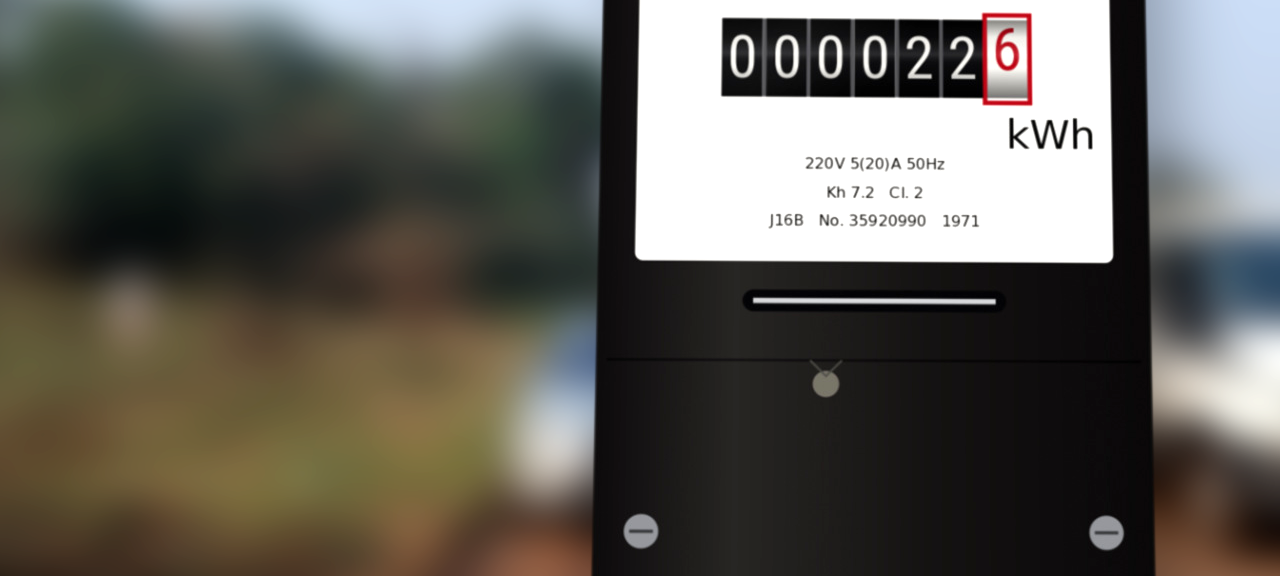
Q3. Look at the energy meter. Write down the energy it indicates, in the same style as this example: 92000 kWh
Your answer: 22.6 kWh
